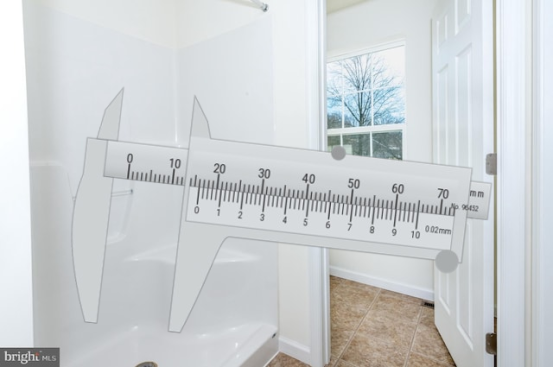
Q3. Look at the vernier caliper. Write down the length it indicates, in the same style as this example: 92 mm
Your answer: 16.0 mm
